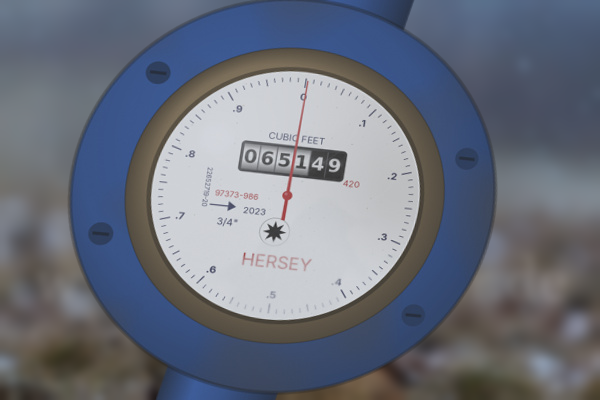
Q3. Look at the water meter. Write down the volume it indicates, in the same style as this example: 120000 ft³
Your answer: 65149.00 ft³
